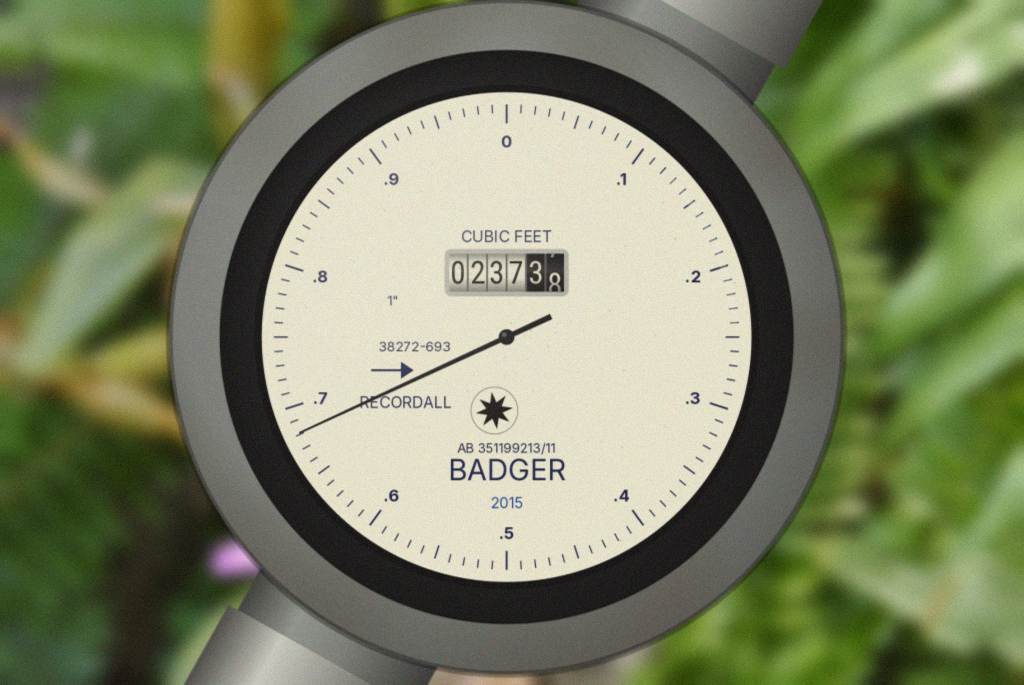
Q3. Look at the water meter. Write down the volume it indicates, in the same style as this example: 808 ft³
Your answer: 23737.68 ft³
